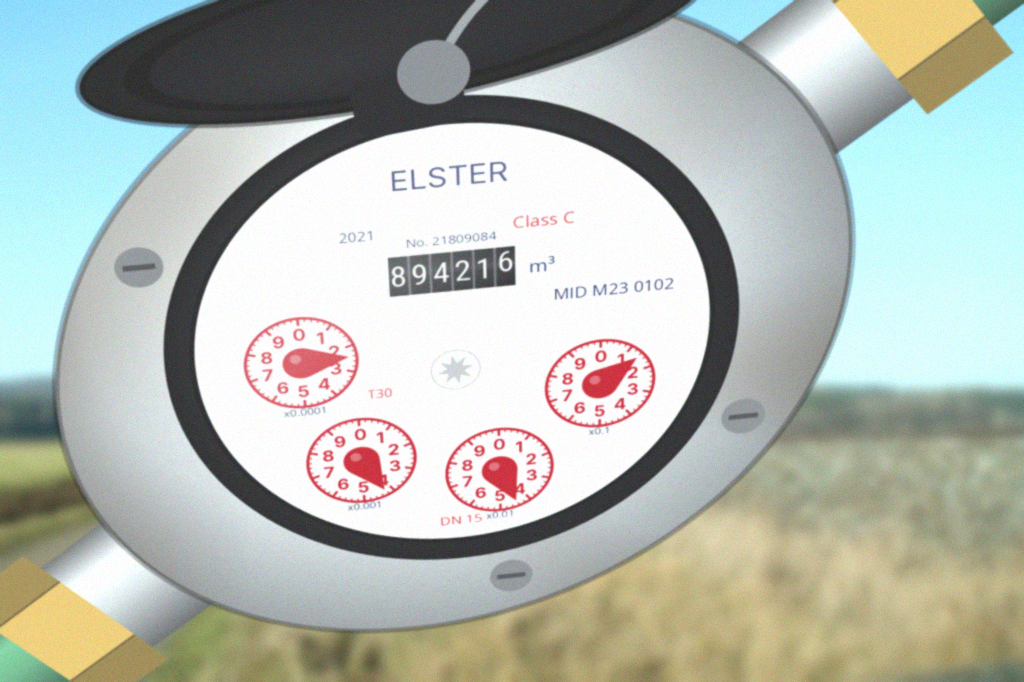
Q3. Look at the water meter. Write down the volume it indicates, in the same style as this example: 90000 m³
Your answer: 894216.1442 m³
